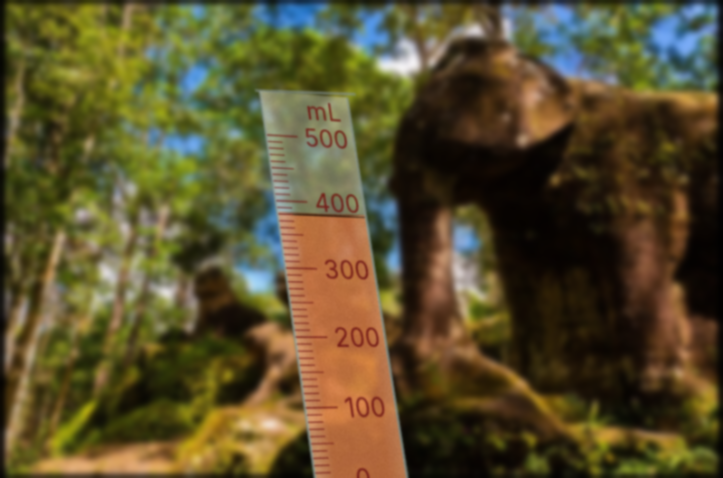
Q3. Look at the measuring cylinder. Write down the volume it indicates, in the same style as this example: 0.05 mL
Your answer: 380 mL
